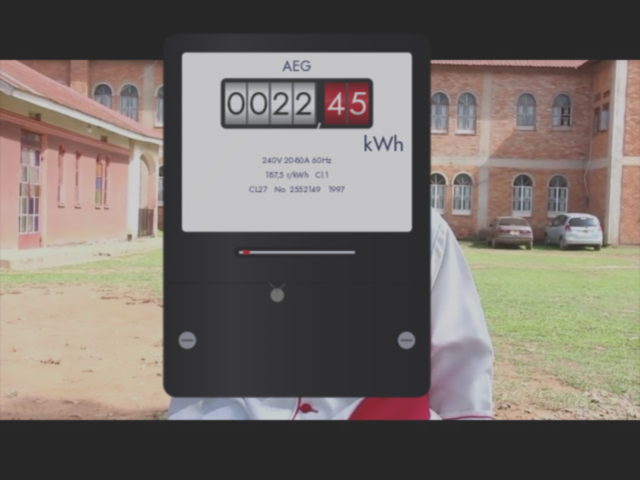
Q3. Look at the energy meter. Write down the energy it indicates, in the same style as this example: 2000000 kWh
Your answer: 22.45 kWh
